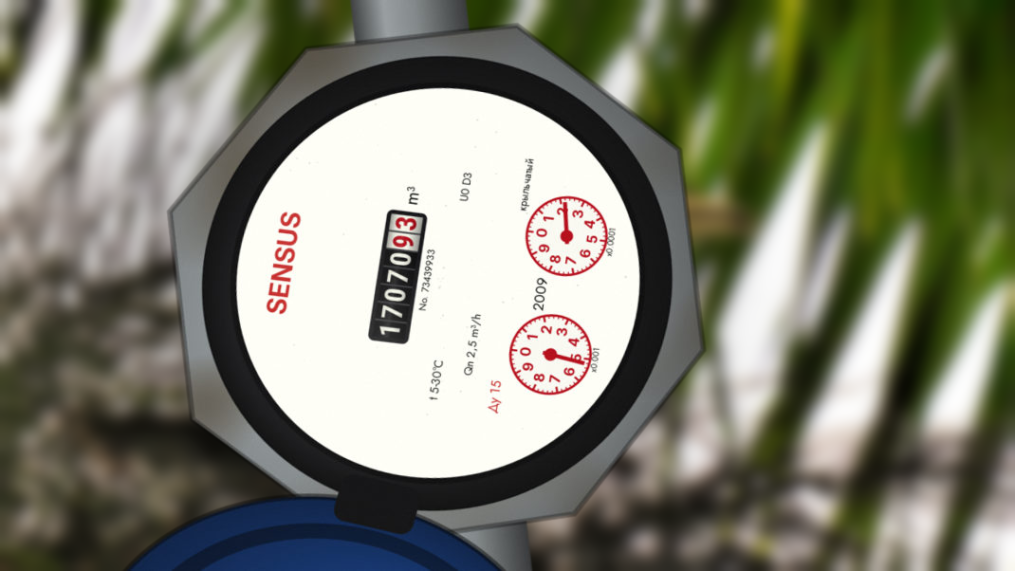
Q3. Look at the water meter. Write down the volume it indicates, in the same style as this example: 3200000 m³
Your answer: 17070.9352 m³
